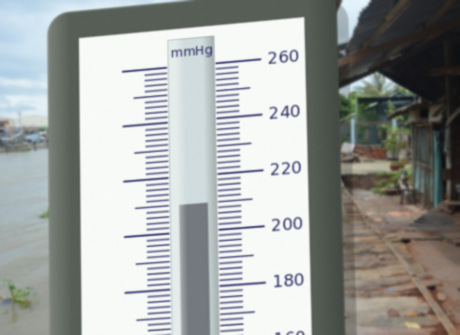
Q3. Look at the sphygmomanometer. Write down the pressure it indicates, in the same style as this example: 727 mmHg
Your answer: 210 mmHg
